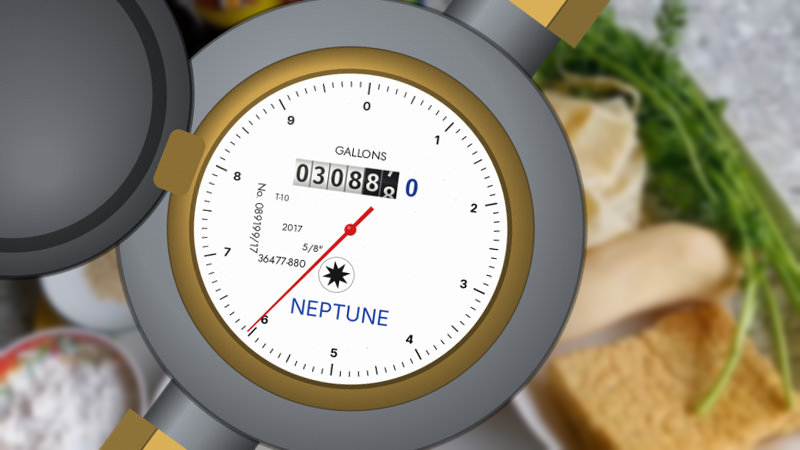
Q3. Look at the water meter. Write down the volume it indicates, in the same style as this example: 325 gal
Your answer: 308876.0 gal
